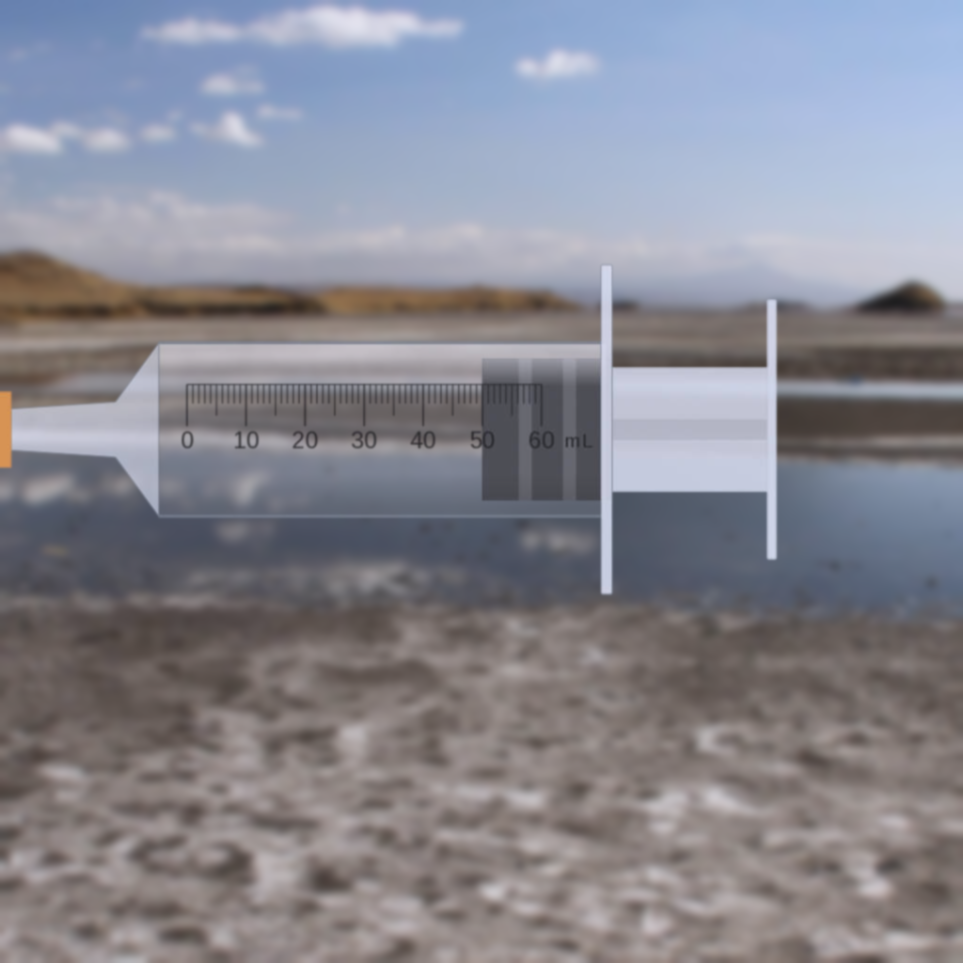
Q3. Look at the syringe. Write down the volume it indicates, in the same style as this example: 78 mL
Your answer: 50 mL
